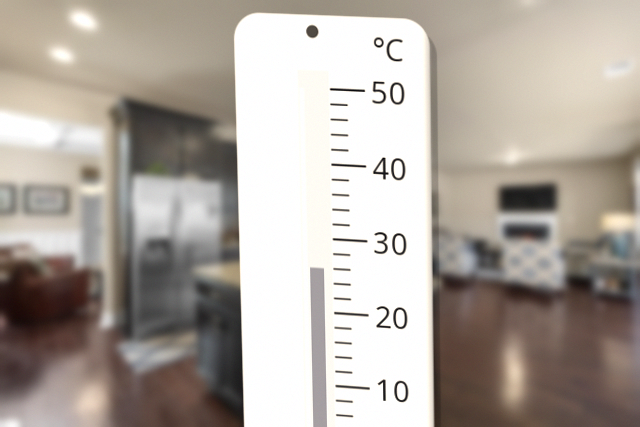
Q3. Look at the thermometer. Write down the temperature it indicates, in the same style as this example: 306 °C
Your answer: 26 °C
